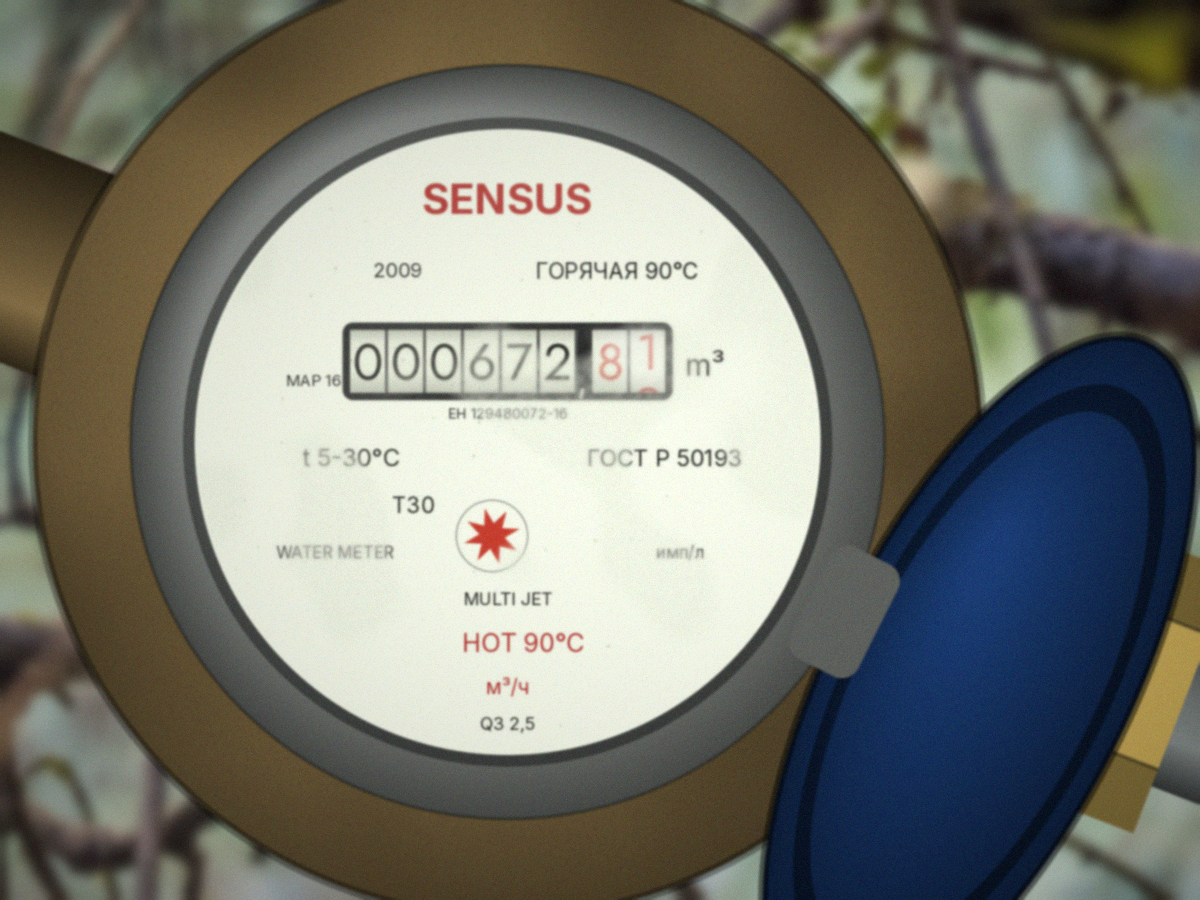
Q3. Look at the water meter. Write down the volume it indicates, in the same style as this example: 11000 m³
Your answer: 672.81 m³
